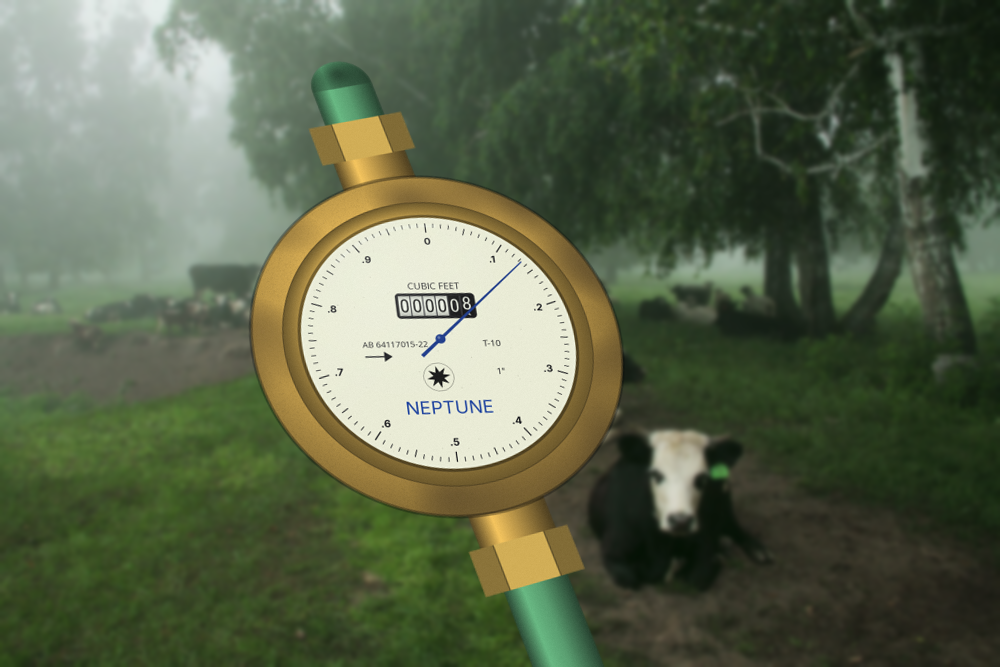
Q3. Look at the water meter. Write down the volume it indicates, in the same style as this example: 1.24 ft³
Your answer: 8.13 ft³
